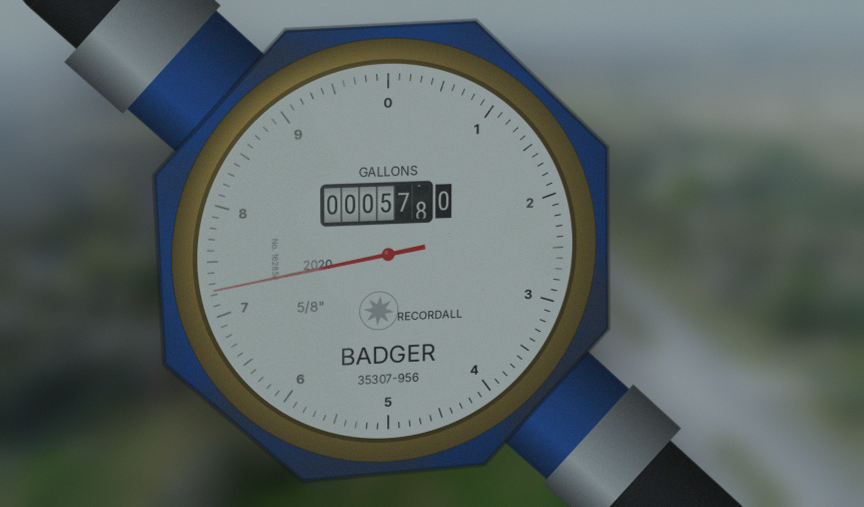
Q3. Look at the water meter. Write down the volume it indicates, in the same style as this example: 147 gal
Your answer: 5777.2 gal
